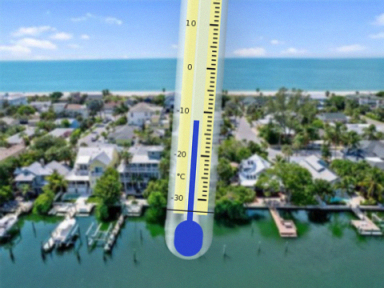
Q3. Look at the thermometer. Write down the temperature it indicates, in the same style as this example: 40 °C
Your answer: -12 °C
